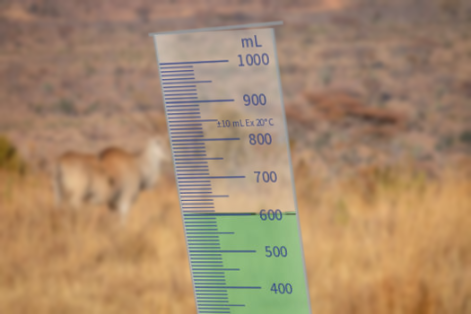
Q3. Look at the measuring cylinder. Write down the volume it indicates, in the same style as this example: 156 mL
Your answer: 600 mL
